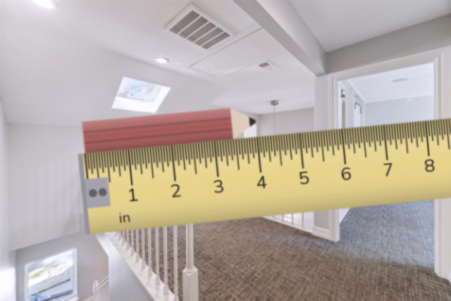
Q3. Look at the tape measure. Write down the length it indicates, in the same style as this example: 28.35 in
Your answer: 4 in
